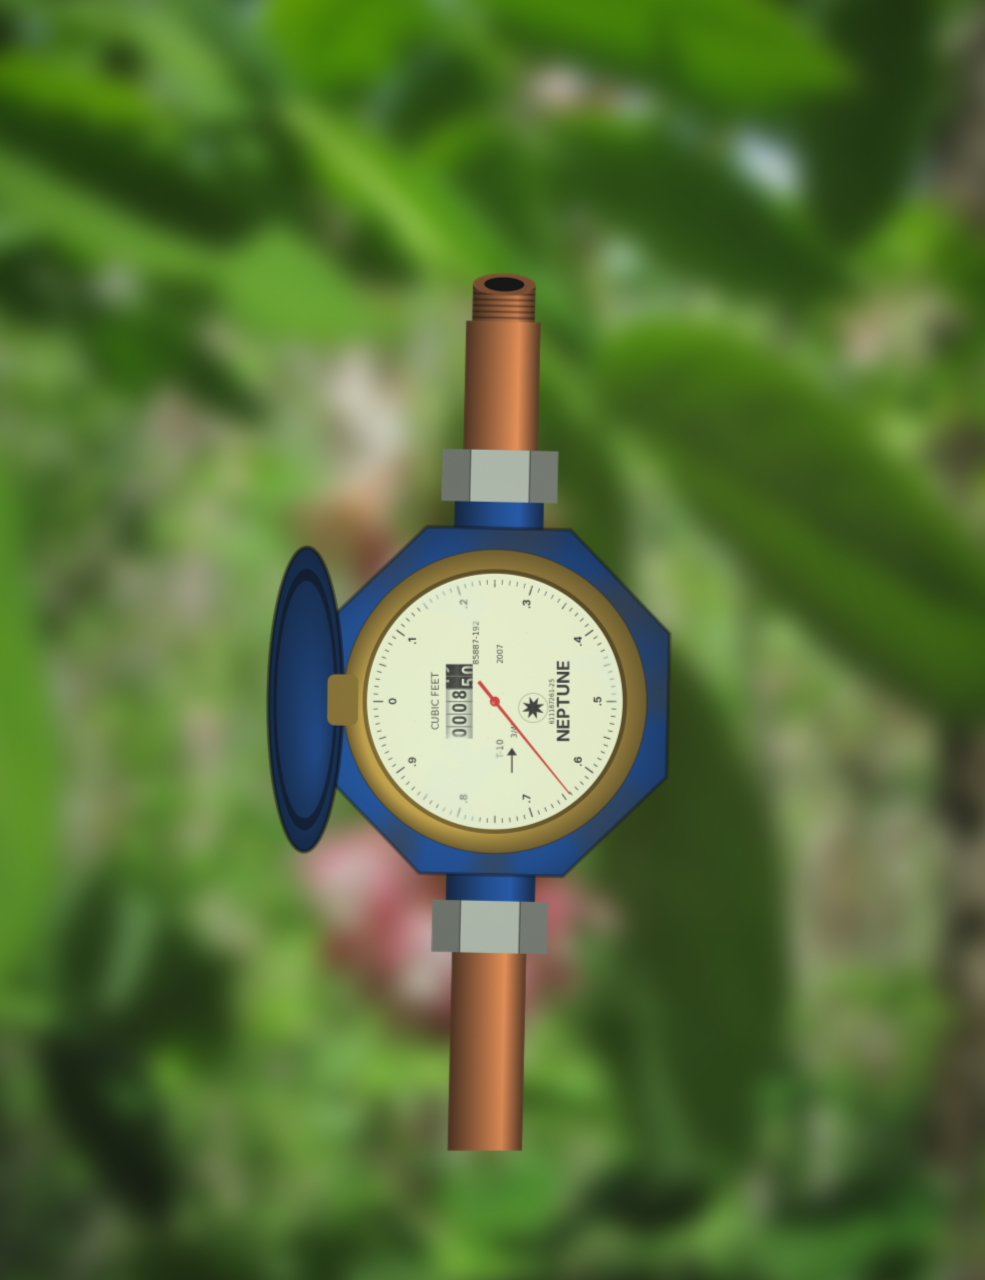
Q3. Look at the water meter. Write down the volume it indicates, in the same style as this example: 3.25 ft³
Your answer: 849.64 ft³
